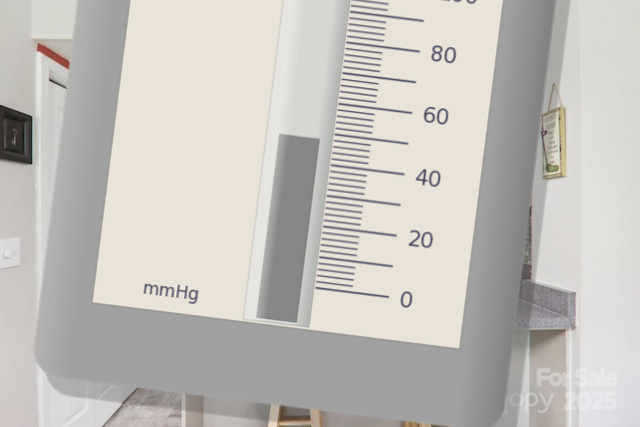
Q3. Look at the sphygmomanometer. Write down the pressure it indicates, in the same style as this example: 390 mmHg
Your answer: 48 mmHg
